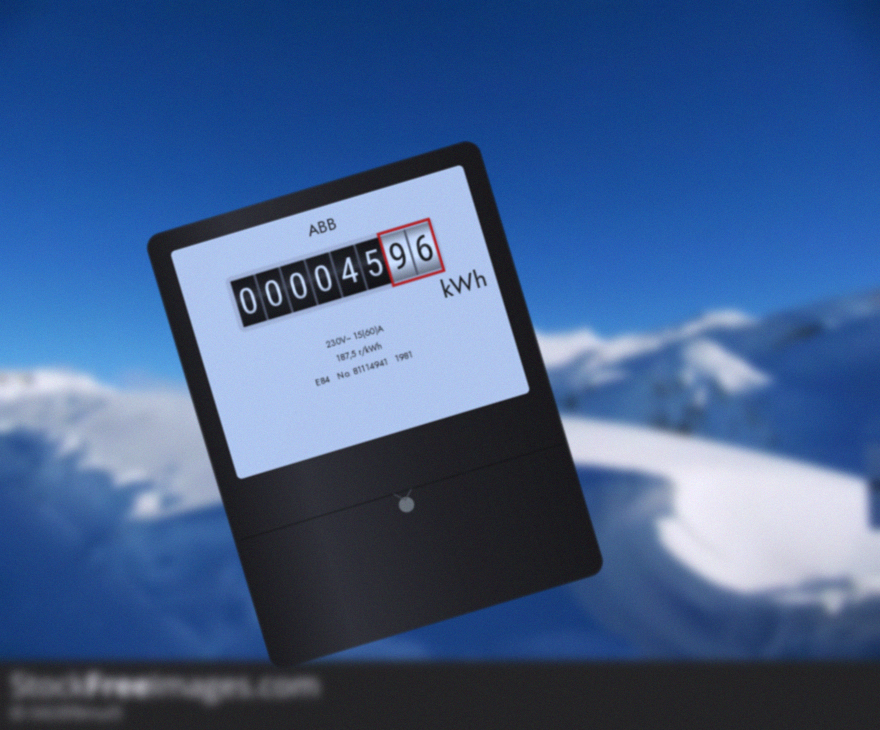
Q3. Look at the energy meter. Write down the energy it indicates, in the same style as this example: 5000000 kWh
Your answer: 45.96 kWh
